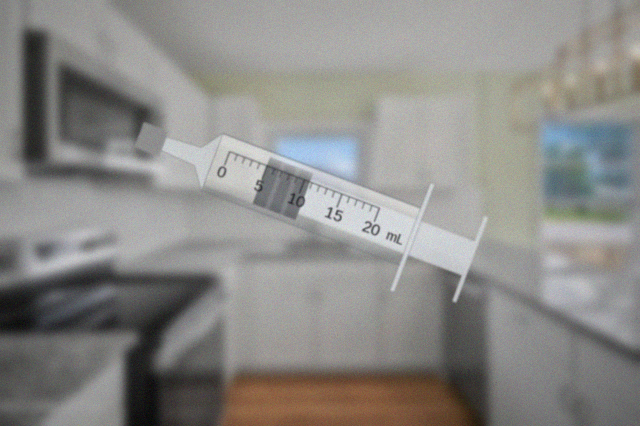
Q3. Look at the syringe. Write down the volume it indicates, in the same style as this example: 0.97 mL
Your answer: 5 mL
